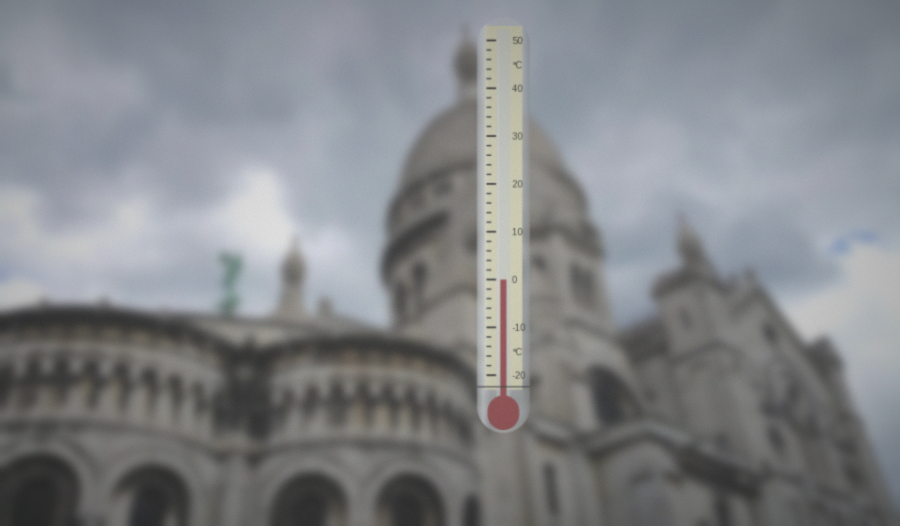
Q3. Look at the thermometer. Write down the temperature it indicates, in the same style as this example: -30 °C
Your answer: 0 °C
